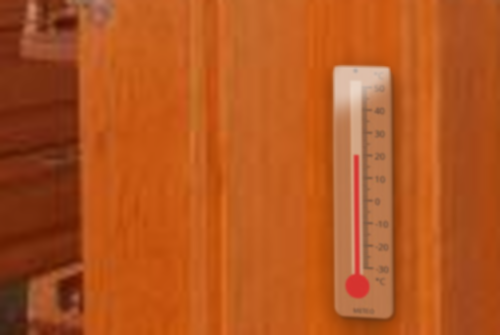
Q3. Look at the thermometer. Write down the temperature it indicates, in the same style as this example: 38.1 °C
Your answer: 20 °C
